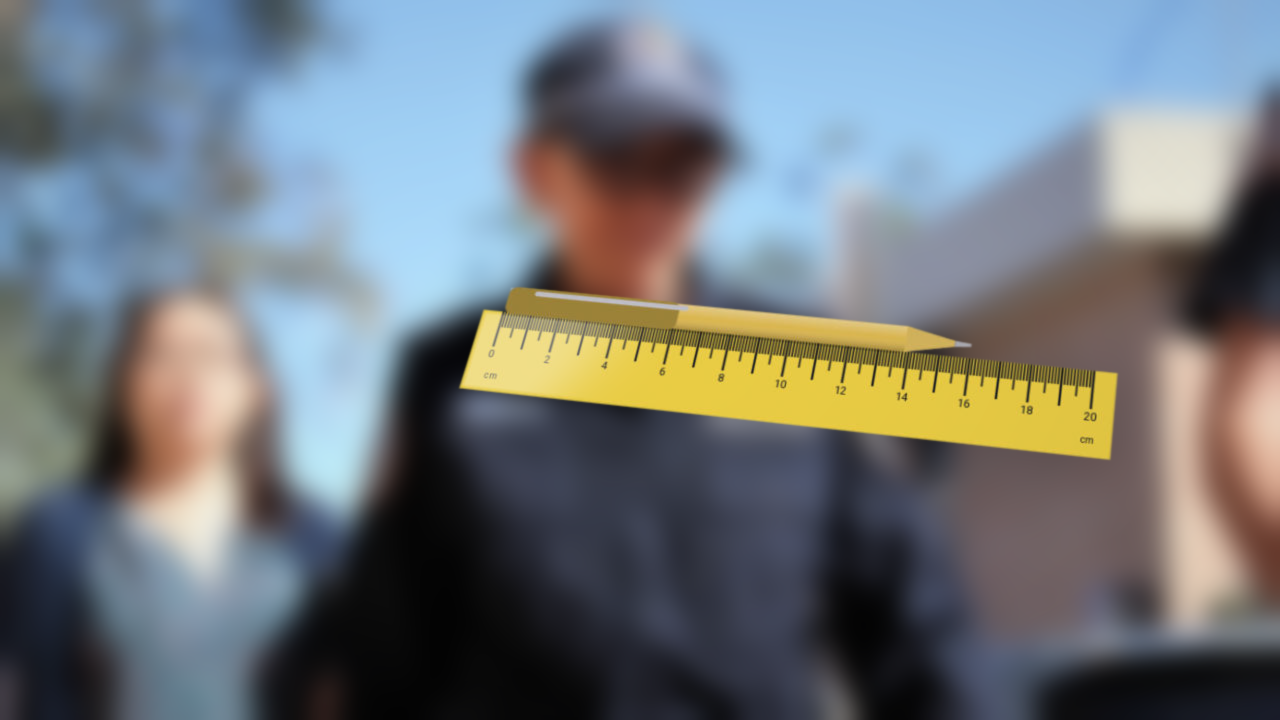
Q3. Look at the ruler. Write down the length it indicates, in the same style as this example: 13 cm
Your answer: 16 cm
